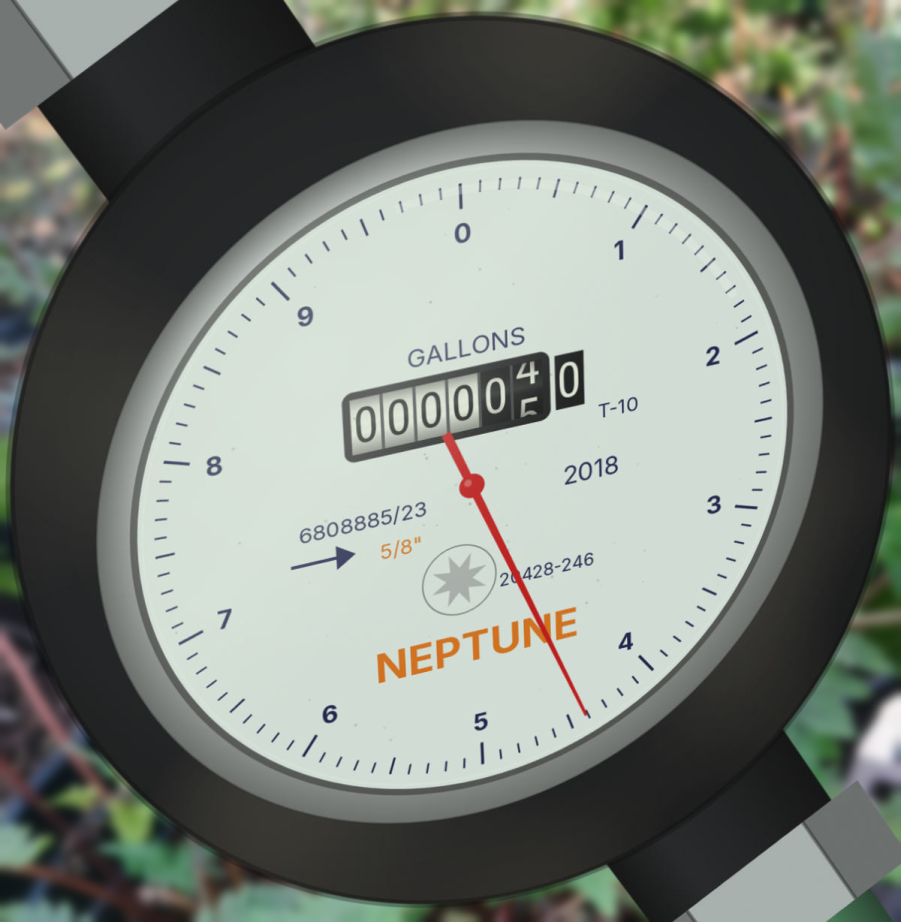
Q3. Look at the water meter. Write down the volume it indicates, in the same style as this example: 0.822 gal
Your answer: 44.4 gal
